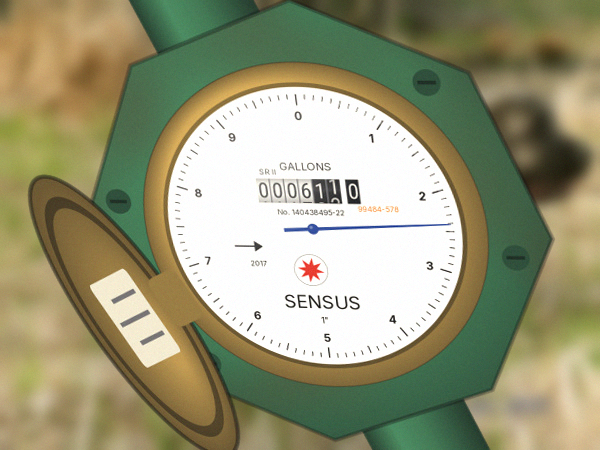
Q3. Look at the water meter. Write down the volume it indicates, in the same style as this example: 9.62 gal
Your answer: 6112.4 gal
